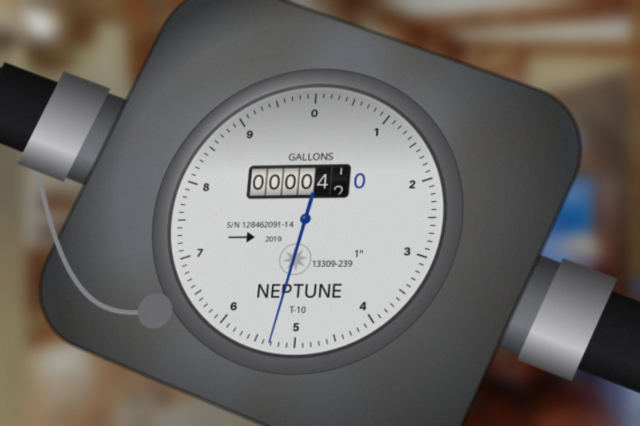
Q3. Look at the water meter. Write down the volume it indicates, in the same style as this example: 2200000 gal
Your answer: 415.3 gal
